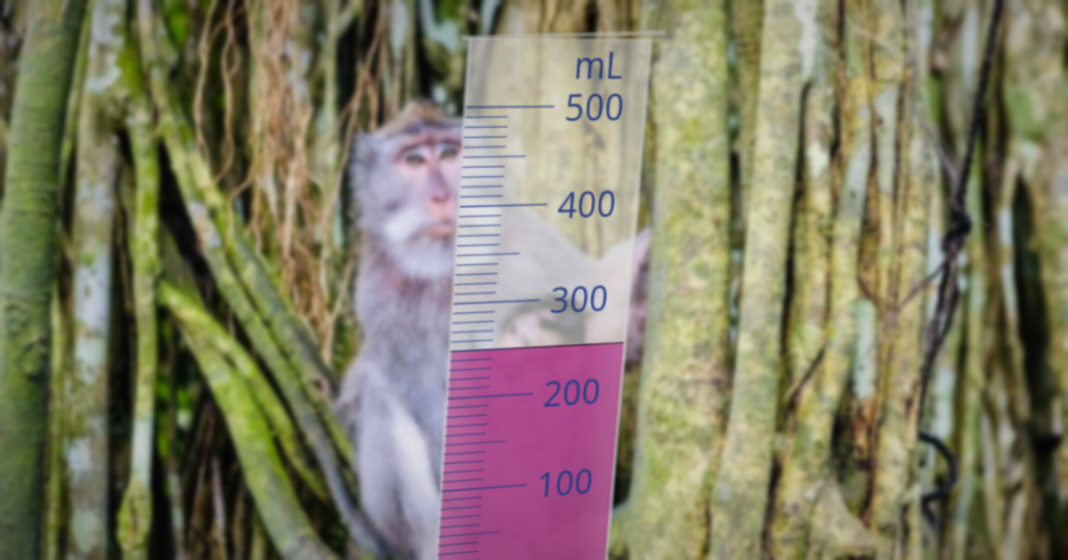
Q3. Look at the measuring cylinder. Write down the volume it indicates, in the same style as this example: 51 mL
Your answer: 250 mL
